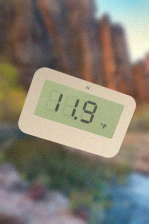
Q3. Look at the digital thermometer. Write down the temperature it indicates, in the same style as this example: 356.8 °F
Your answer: 11.9 °F
